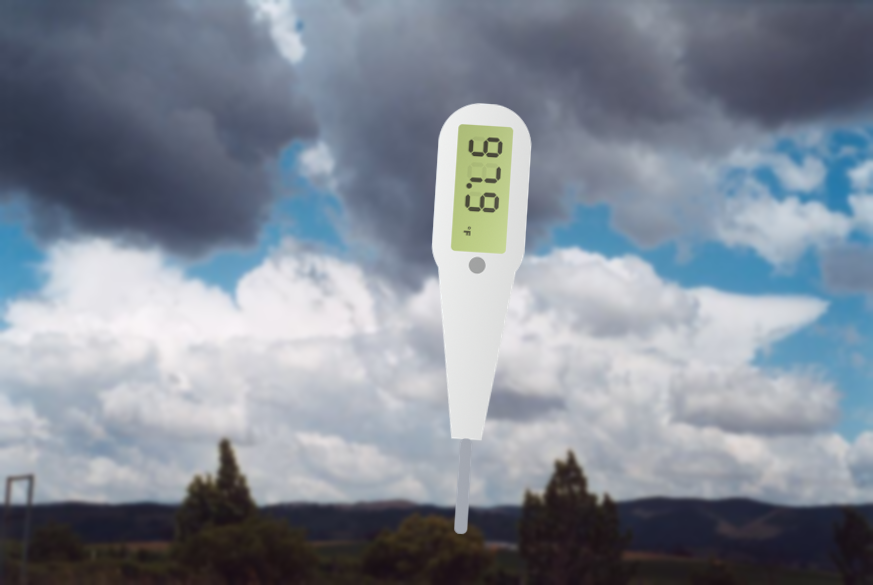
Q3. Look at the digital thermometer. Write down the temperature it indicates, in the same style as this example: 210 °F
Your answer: 97.9 °F
